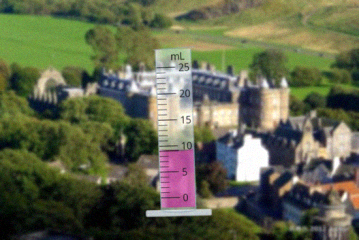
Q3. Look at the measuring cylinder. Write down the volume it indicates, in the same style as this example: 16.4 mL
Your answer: 9 mL
